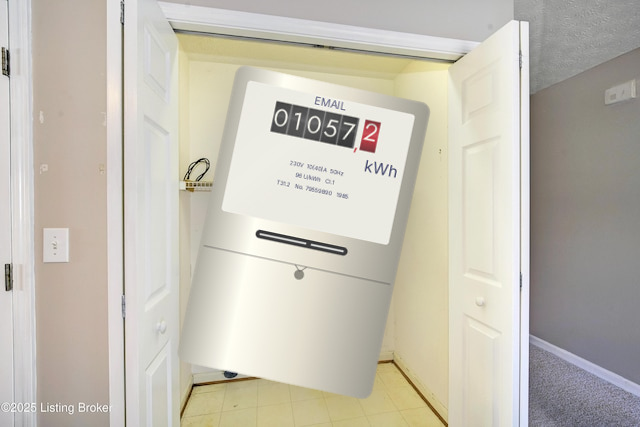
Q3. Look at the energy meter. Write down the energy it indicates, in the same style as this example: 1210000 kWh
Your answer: 1057.2 kWh
